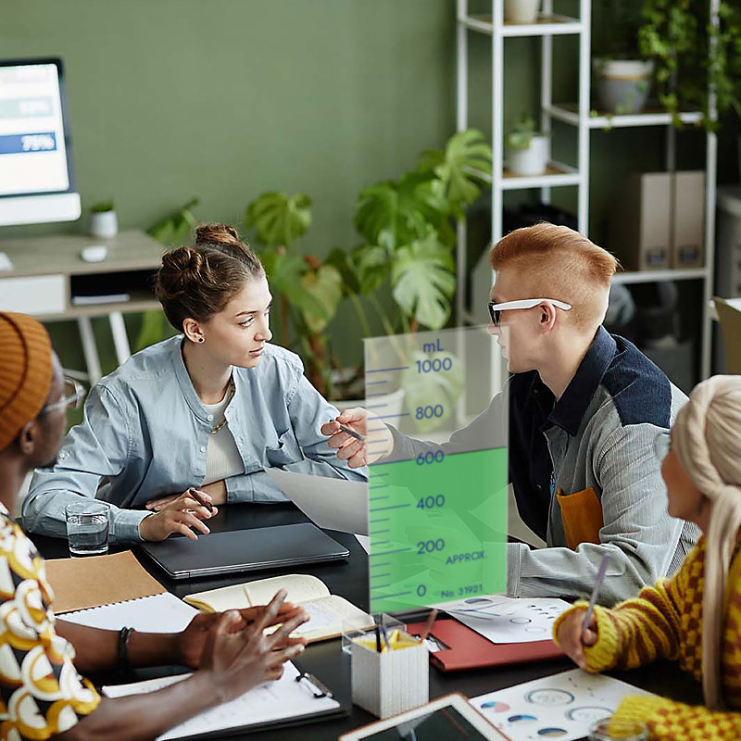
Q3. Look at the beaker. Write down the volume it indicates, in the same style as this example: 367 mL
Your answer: 600 mL
